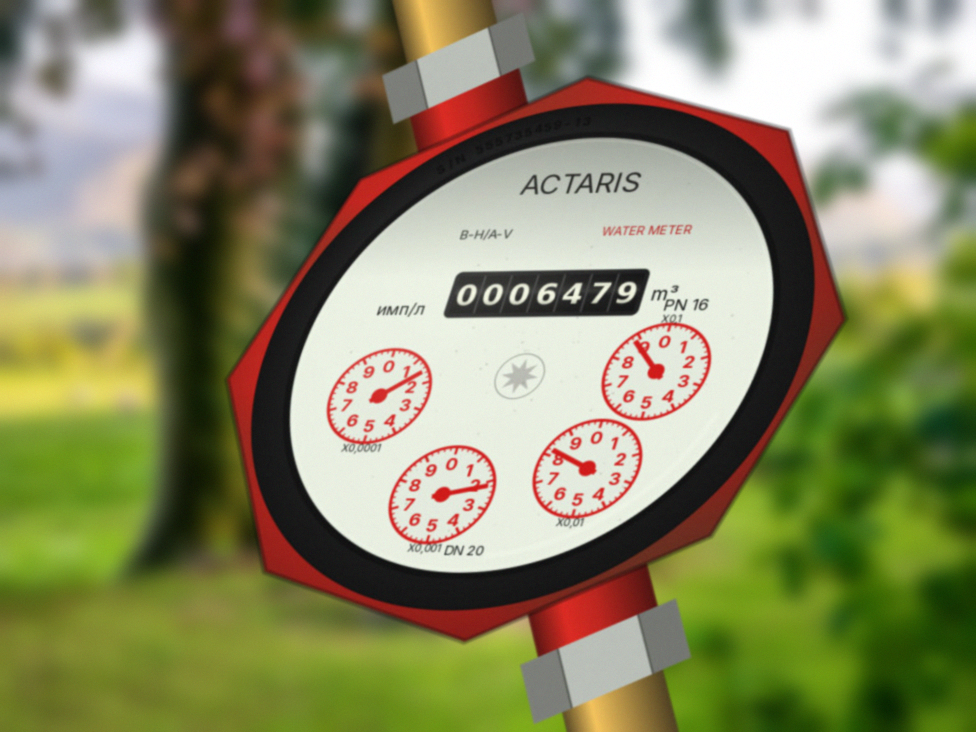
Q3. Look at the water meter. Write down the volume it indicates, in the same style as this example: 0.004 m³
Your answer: 6479.8821 m³
